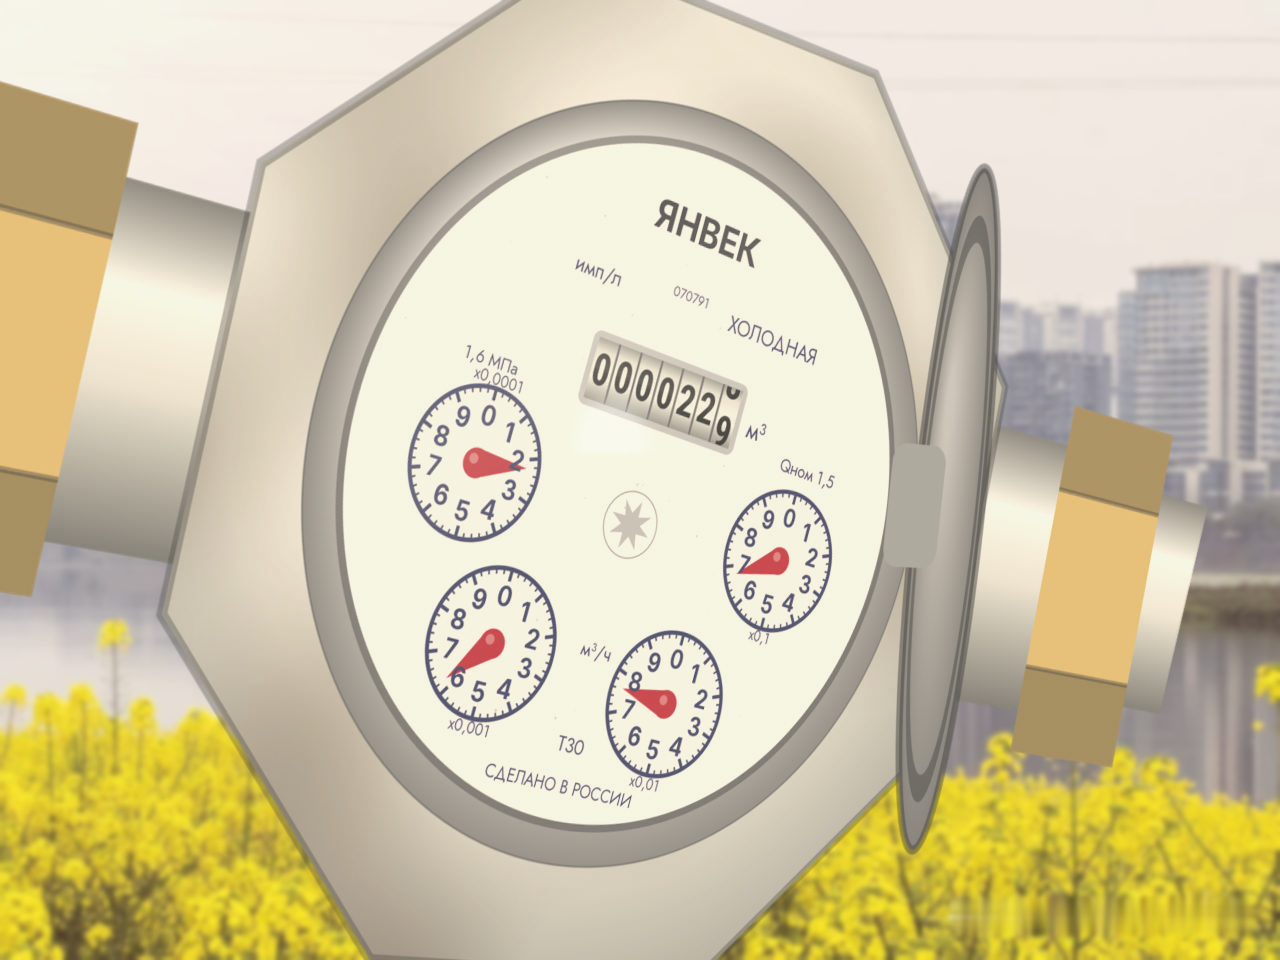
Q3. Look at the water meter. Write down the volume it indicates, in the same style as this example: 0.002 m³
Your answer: 228.6762 m³
